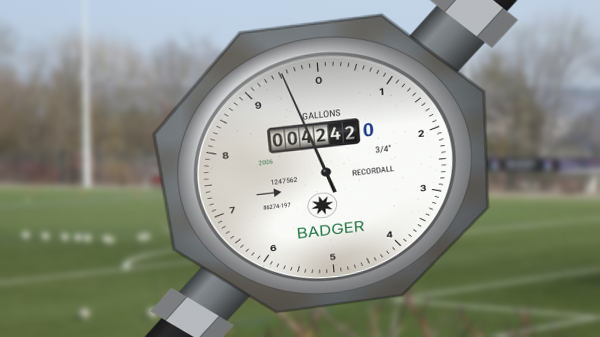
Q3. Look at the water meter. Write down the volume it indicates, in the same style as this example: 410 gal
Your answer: 42419.5 gal
